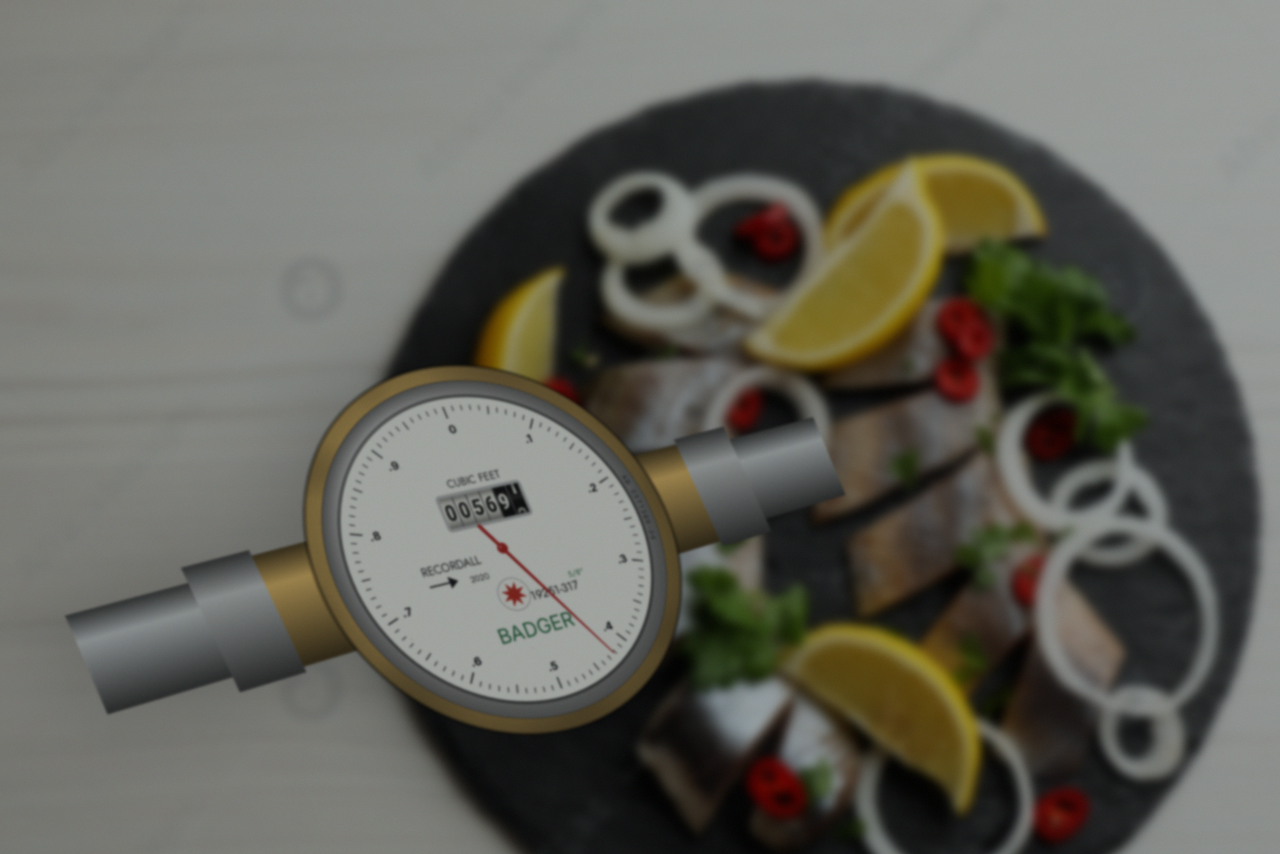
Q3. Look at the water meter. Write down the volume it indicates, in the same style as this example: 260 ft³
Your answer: 5691.42 ft³
